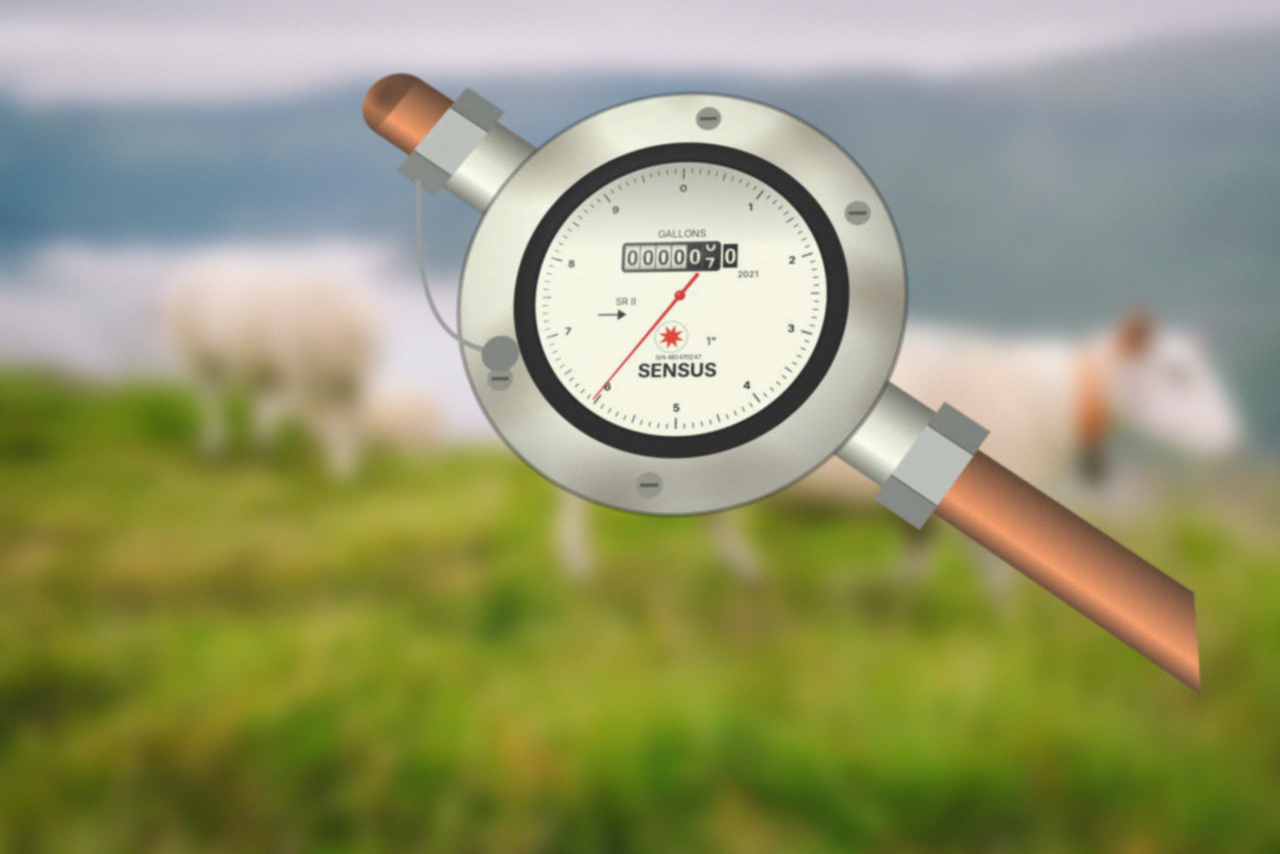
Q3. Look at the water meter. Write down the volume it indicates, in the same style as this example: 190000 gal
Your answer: 66.0 gal
